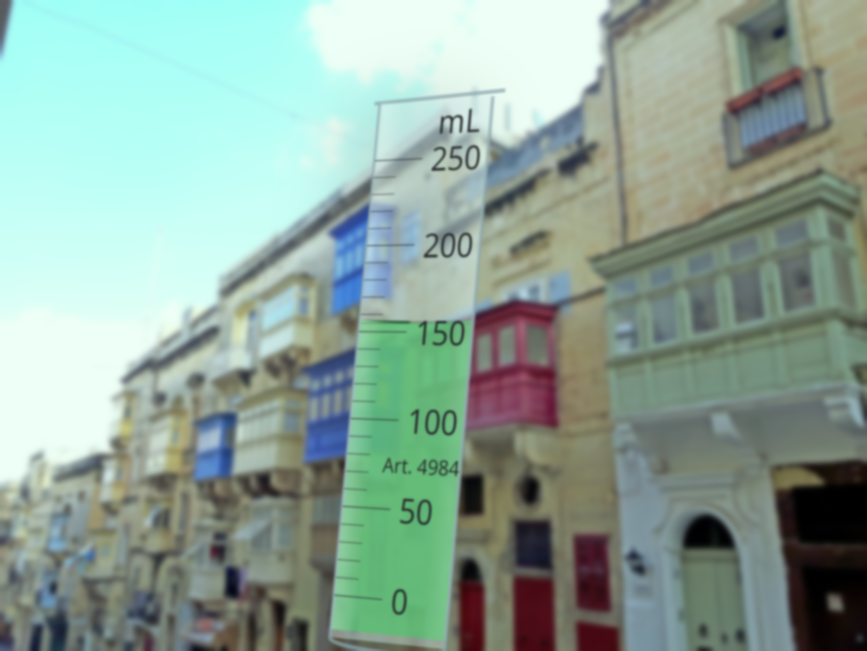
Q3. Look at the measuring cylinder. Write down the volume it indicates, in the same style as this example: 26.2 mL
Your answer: 155 mL
